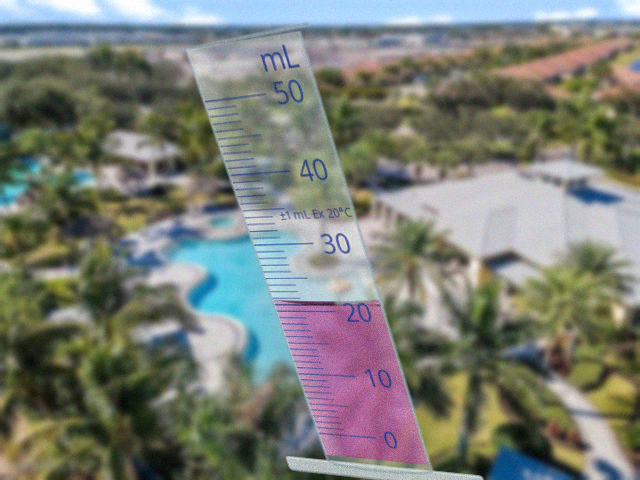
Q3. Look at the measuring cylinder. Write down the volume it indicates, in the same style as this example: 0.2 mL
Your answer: 21 mL
